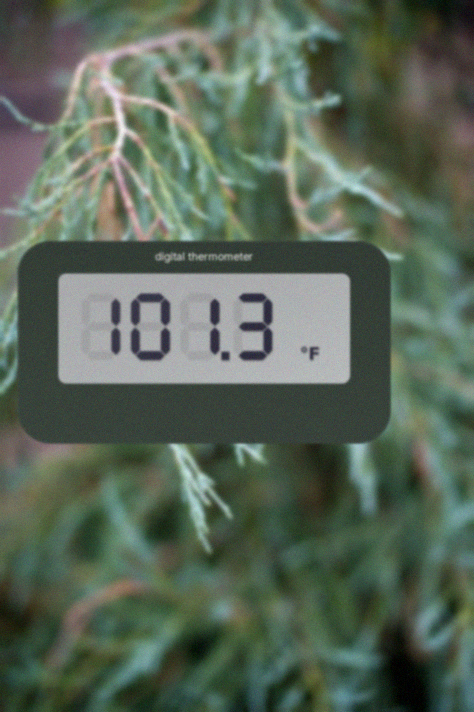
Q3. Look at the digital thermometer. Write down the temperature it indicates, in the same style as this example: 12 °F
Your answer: 101.3 °F
